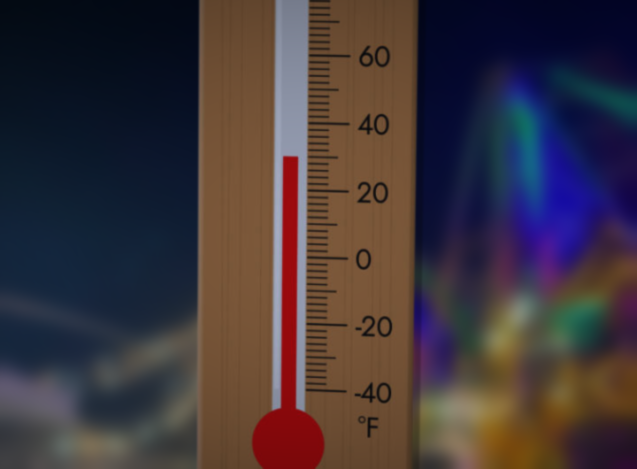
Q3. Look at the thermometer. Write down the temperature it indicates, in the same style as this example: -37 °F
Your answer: 30 °F
